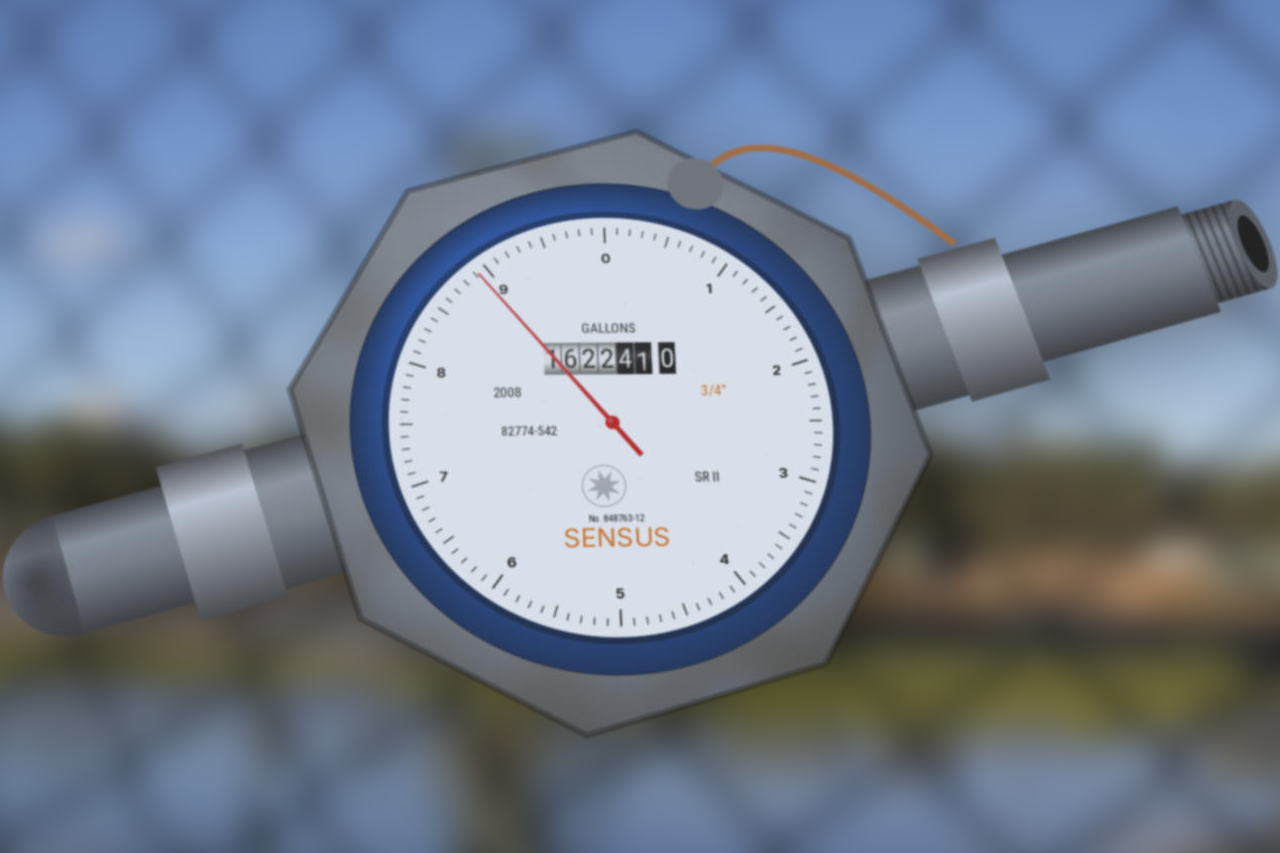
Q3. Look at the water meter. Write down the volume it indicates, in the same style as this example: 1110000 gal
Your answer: 1622408.9 gal
